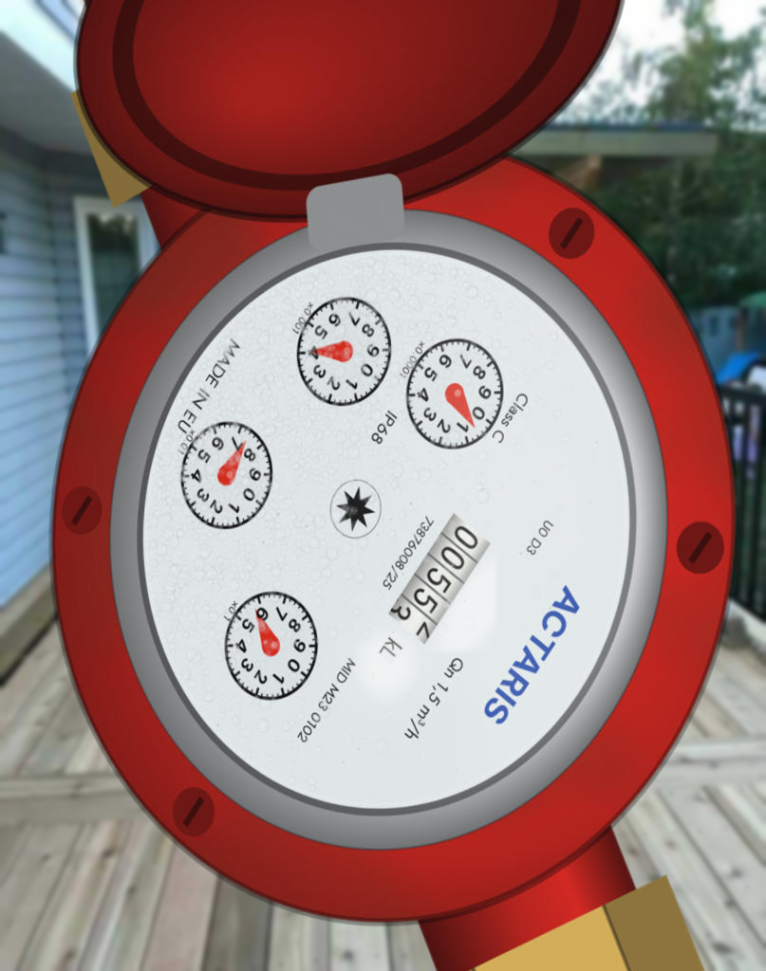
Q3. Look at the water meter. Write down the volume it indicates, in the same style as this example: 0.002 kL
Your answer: 552.5740 kL
